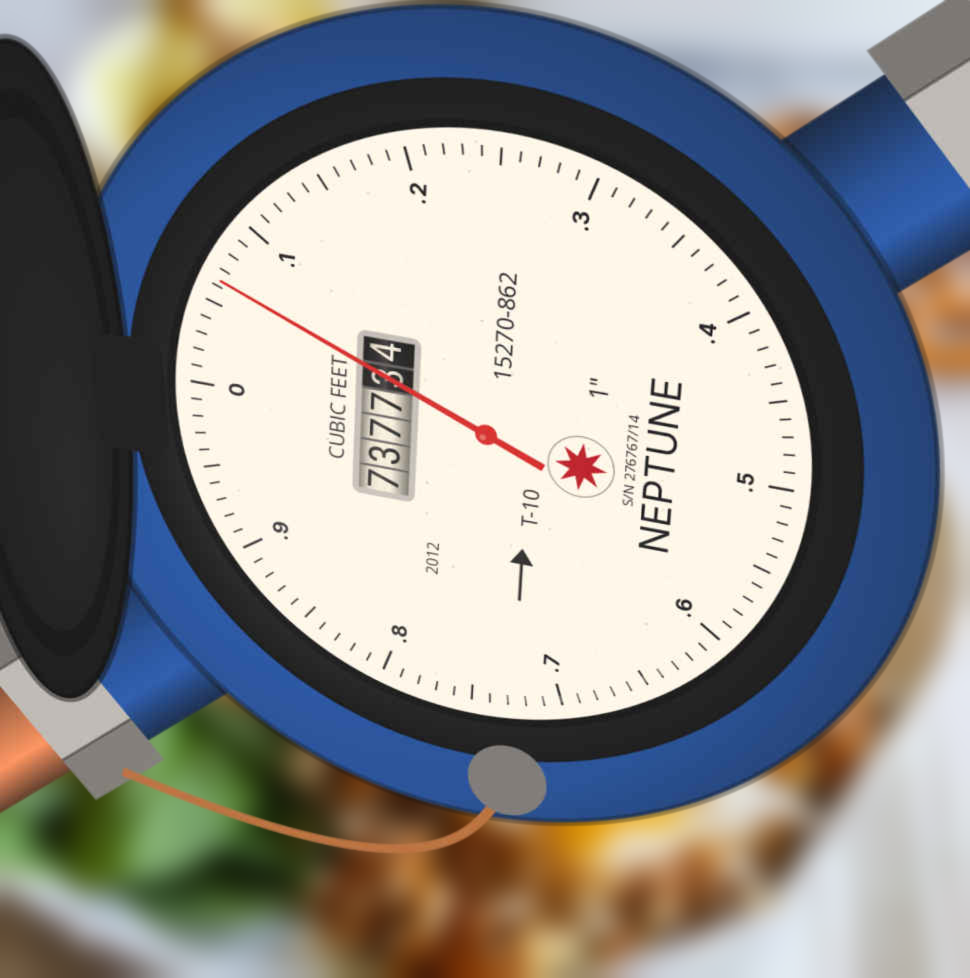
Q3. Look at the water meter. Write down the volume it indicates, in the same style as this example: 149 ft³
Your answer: 737734.06 ft³
